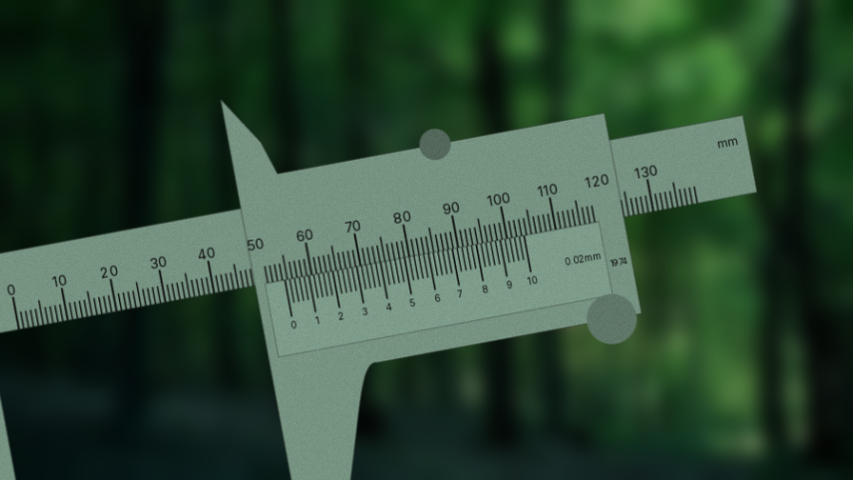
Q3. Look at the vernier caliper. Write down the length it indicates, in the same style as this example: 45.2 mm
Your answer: 54.5 mm
